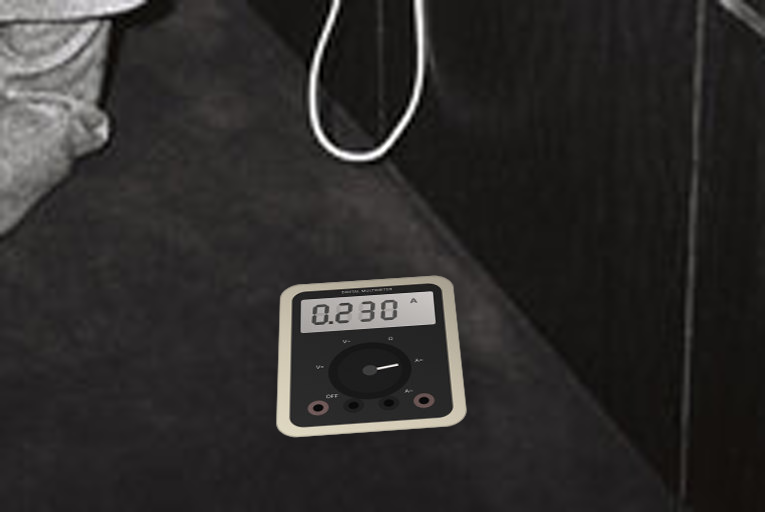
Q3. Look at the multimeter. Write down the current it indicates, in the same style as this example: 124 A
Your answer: 0.230 A
